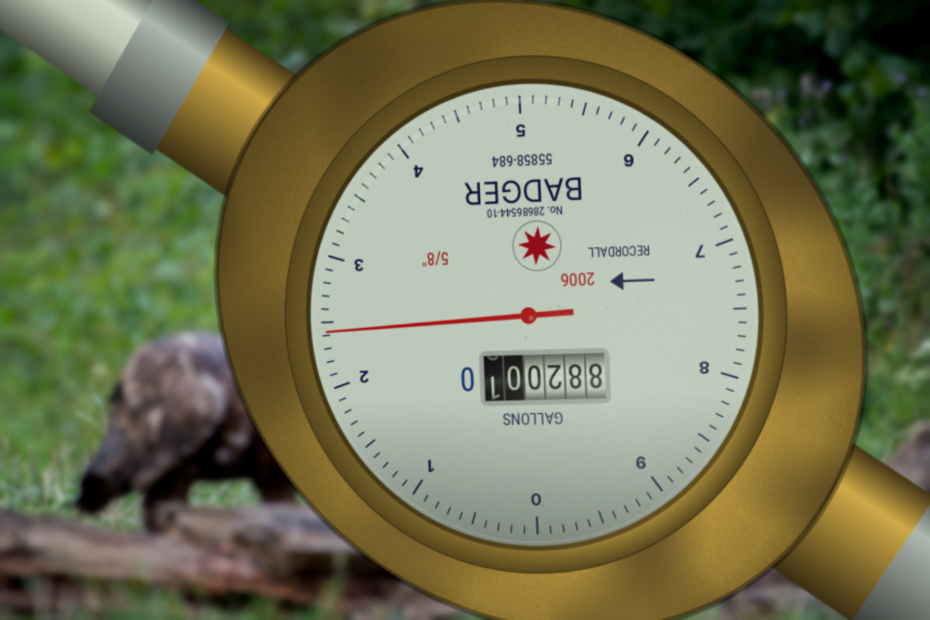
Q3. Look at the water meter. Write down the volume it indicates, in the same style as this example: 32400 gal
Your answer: 8820012.4 gal
